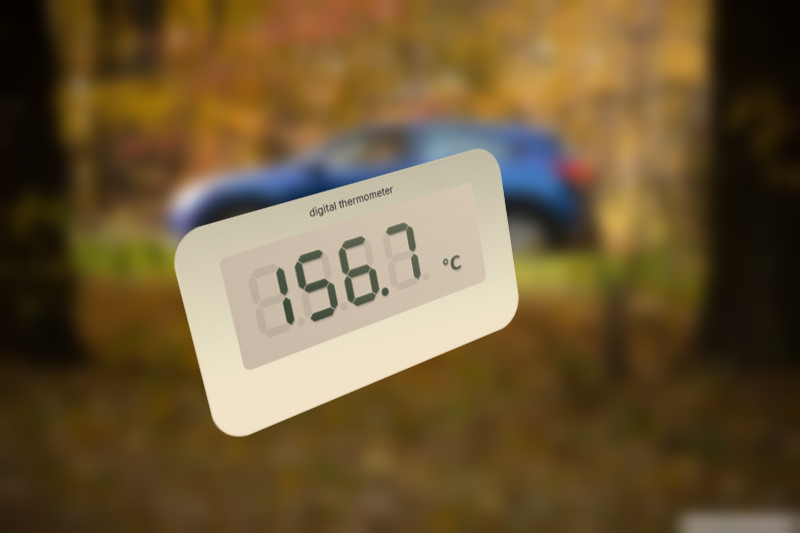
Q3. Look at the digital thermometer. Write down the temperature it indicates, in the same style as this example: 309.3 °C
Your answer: 156.7 °C
